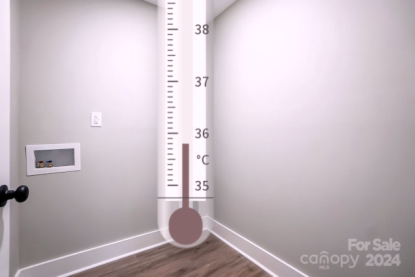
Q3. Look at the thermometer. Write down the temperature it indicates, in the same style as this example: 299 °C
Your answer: 35.8 °C
